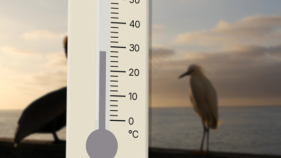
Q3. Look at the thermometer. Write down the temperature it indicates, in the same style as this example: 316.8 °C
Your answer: 28 °C
